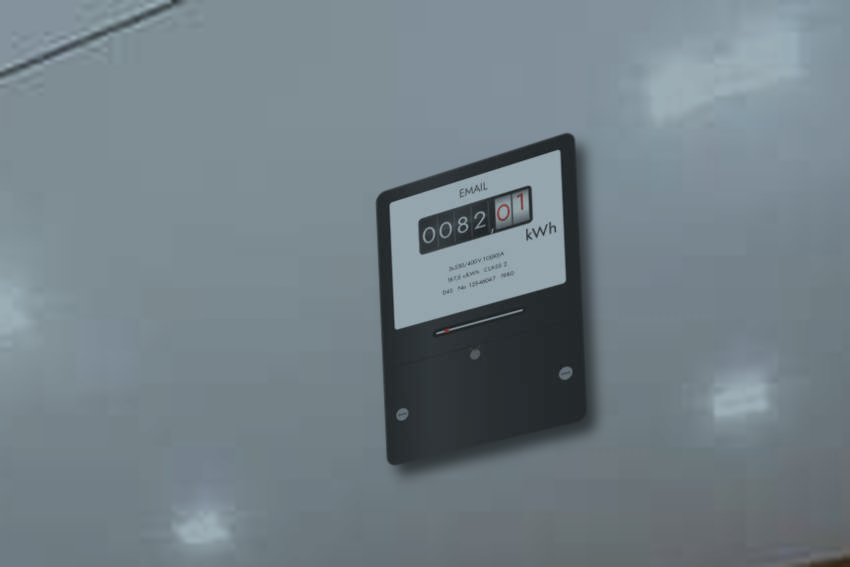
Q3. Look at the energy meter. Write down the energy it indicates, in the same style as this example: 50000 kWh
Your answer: 82.01 kWh
